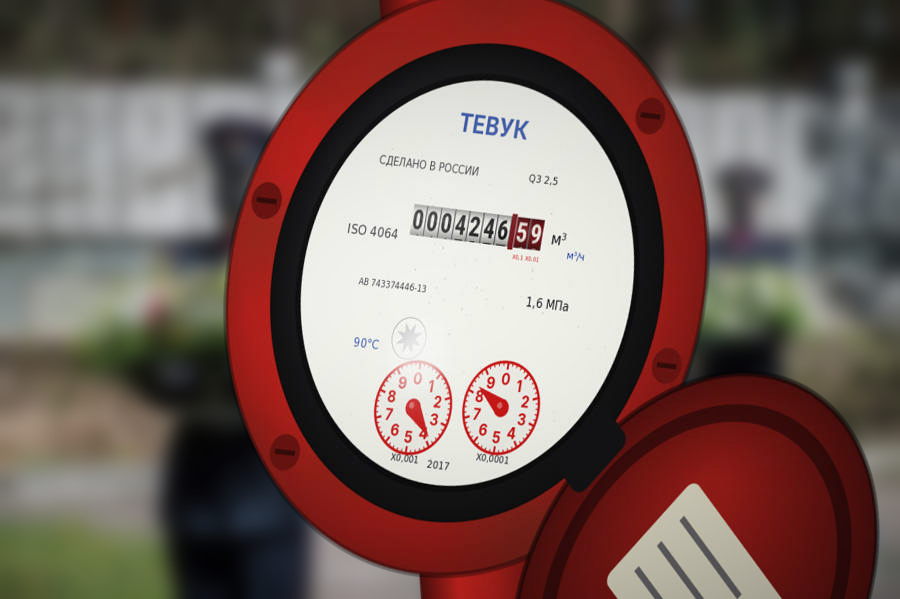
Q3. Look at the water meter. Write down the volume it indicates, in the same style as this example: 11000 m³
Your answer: 4246.5938 m³
